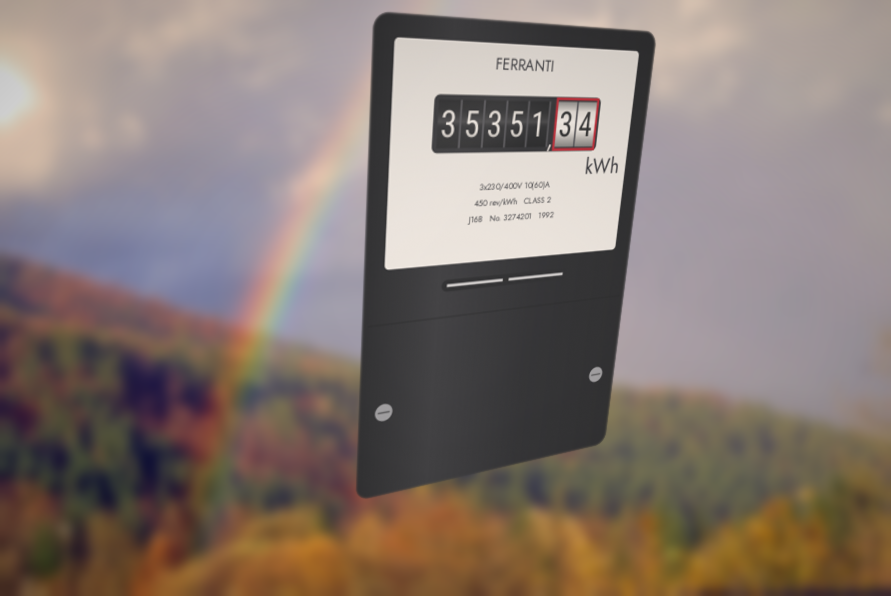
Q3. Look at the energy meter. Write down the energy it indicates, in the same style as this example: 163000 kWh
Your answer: 35351.34 kWh
